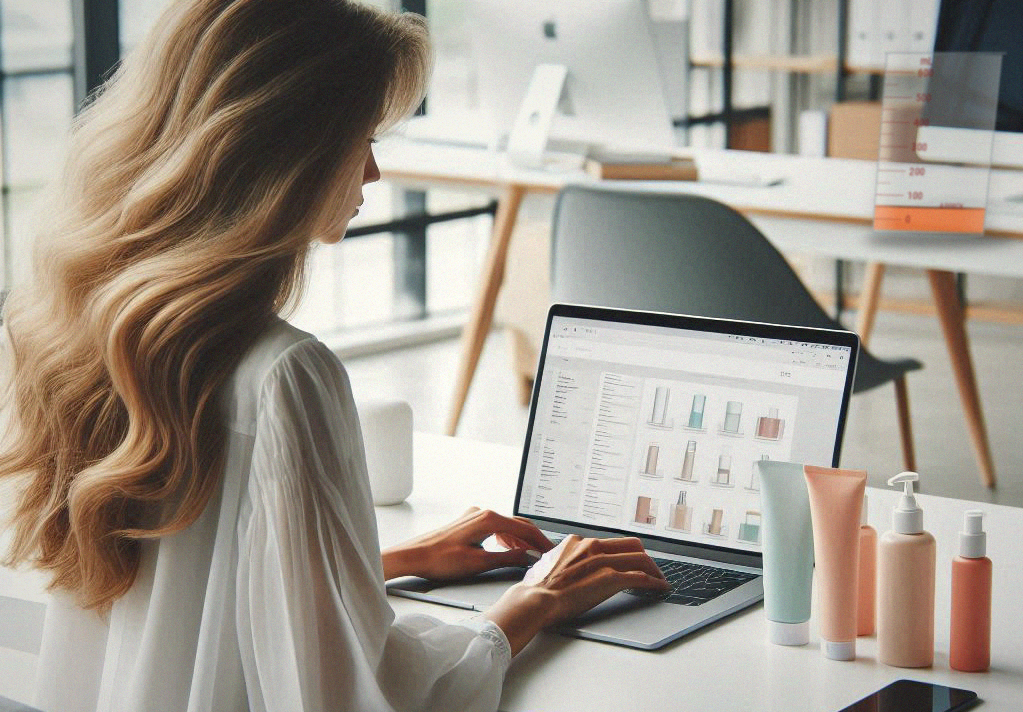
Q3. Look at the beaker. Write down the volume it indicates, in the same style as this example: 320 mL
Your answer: 50 mL
